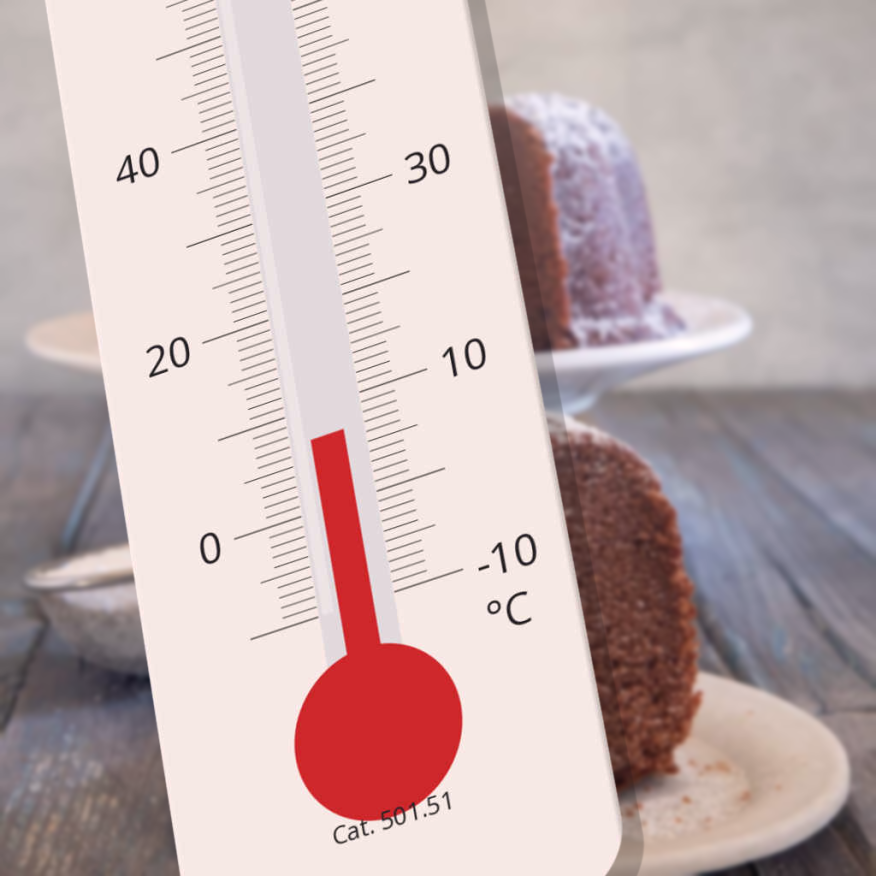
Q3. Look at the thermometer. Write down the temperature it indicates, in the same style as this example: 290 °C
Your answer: 7 °C
